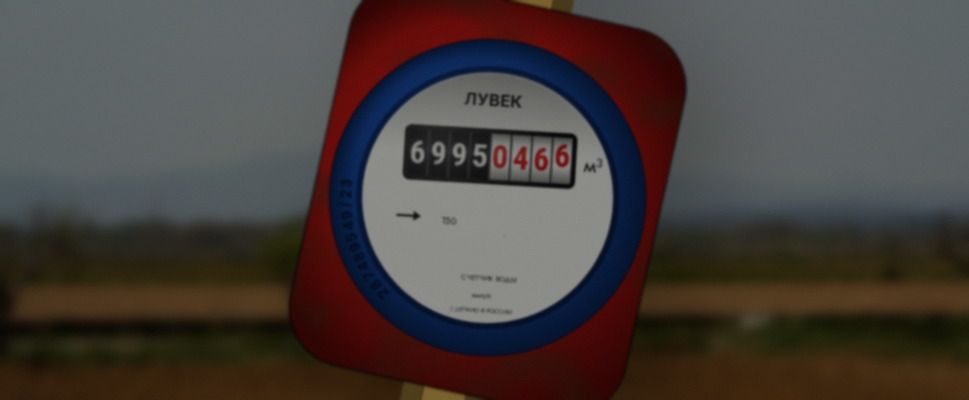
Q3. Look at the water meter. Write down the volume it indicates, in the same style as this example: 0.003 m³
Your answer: 6995.0466 m³
